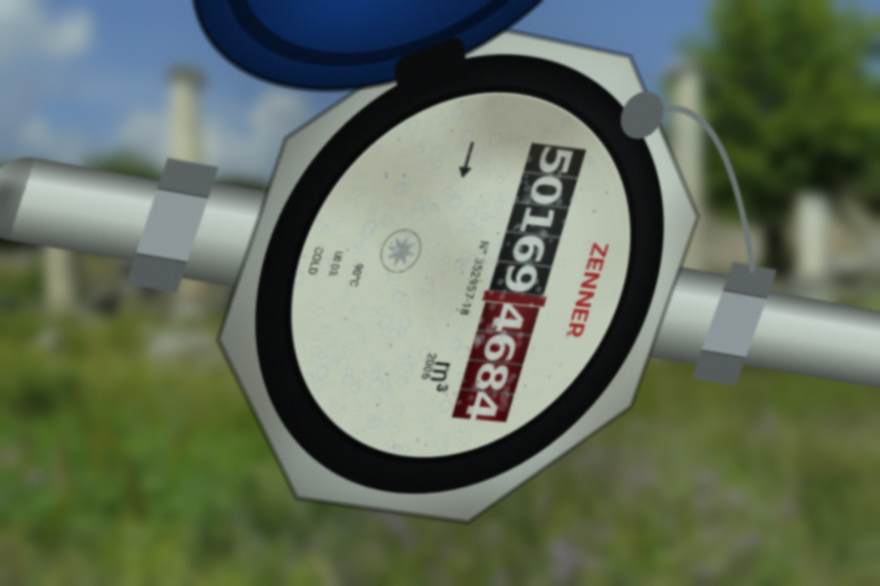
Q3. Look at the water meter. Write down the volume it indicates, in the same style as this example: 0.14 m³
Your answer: 50169.4684 m³
